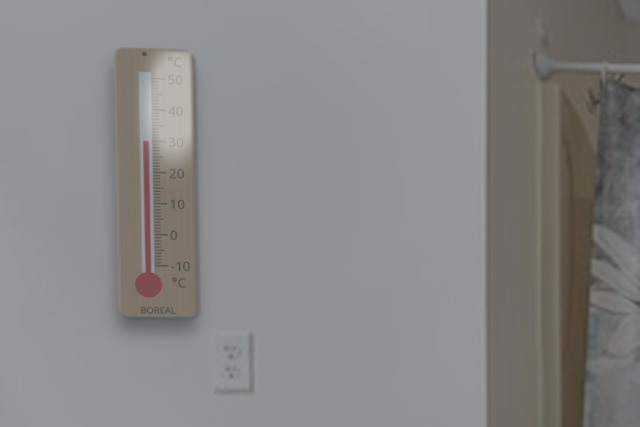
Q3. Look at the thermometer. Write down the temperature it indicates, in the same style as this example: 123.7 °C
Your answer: 30 °C
